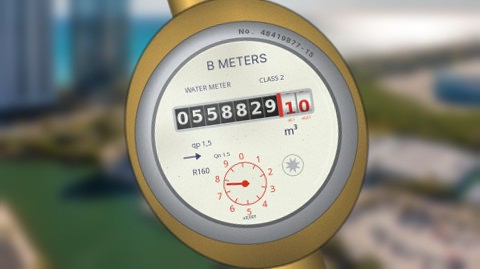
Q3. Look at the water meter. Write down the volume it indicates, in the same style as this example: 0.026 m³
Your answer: 558829.097 m³
